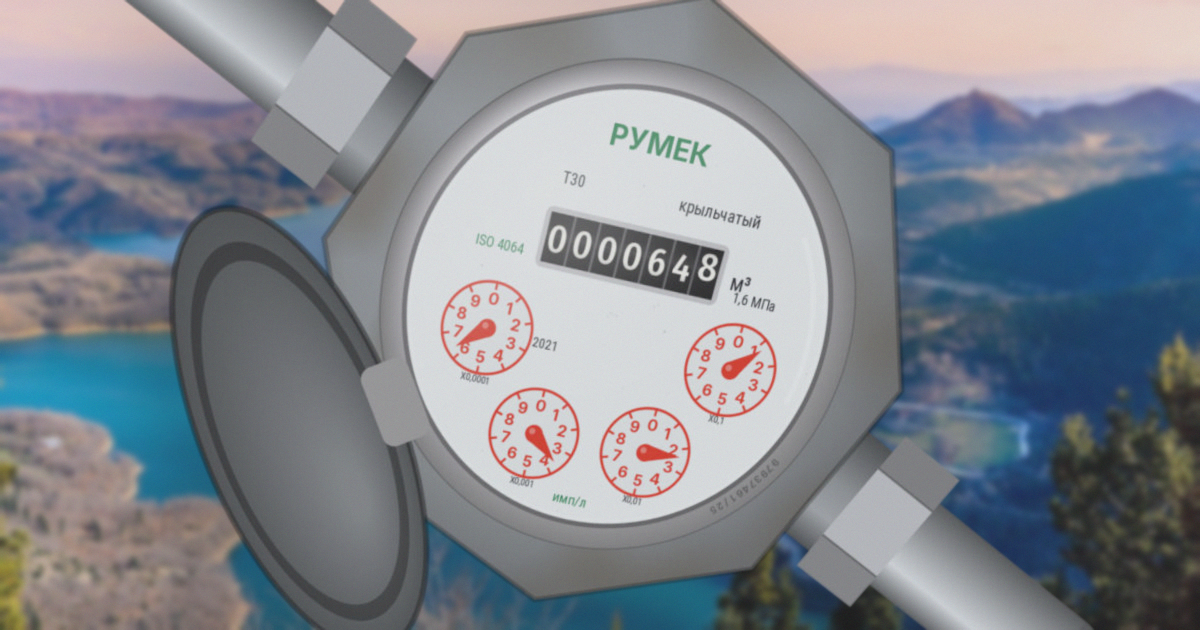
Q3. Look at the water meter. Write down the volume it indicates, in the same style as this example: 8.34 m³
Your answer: 648.1236 m³
